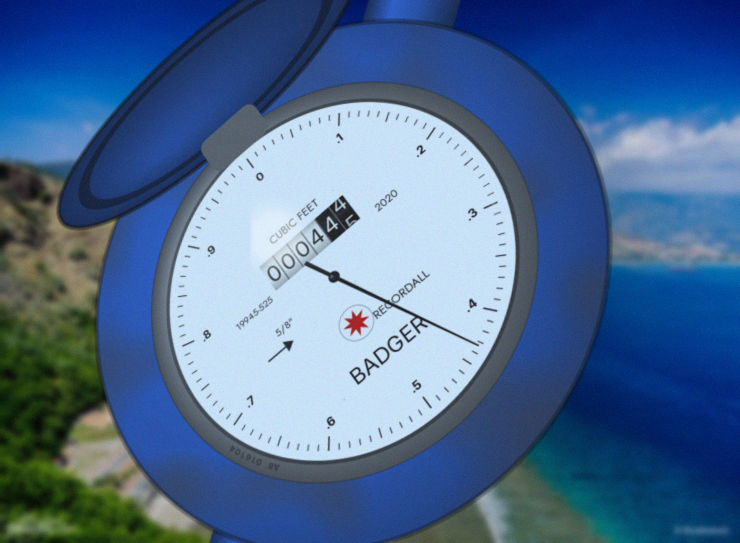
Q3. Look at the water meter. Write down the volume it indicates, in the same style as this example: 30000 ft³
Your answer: 444.43 ft³
